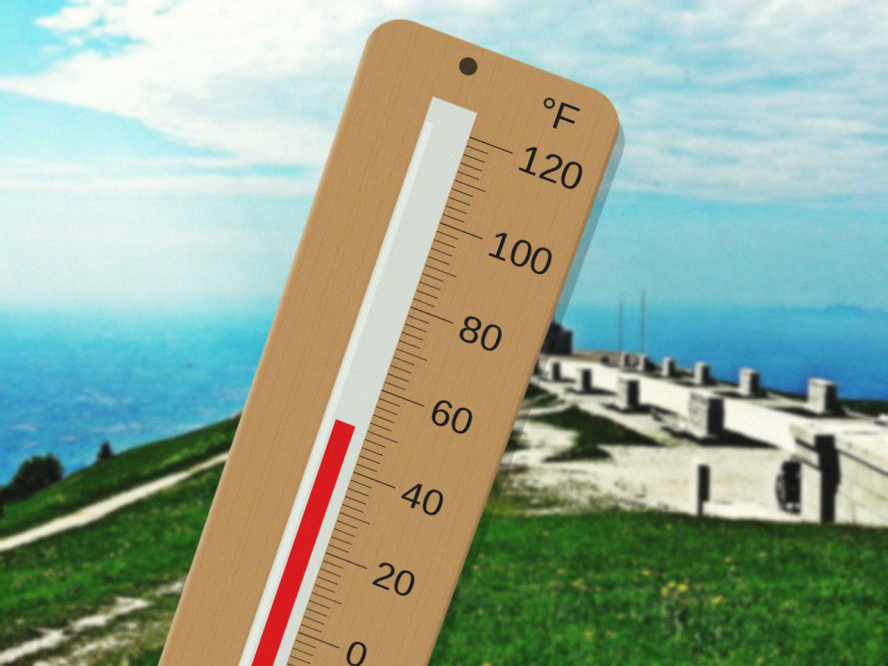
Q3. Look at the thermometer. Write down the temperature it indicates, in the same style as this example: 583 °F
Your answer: 50 °F
